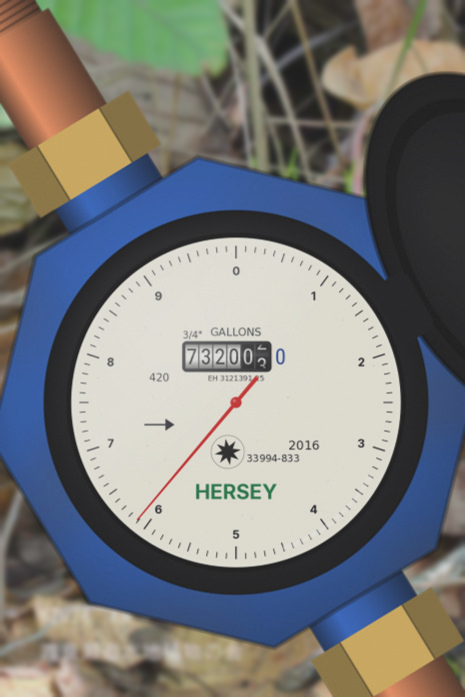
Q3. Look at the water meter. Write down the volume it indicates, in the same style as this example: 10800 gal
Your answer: 7320026.1 gal
